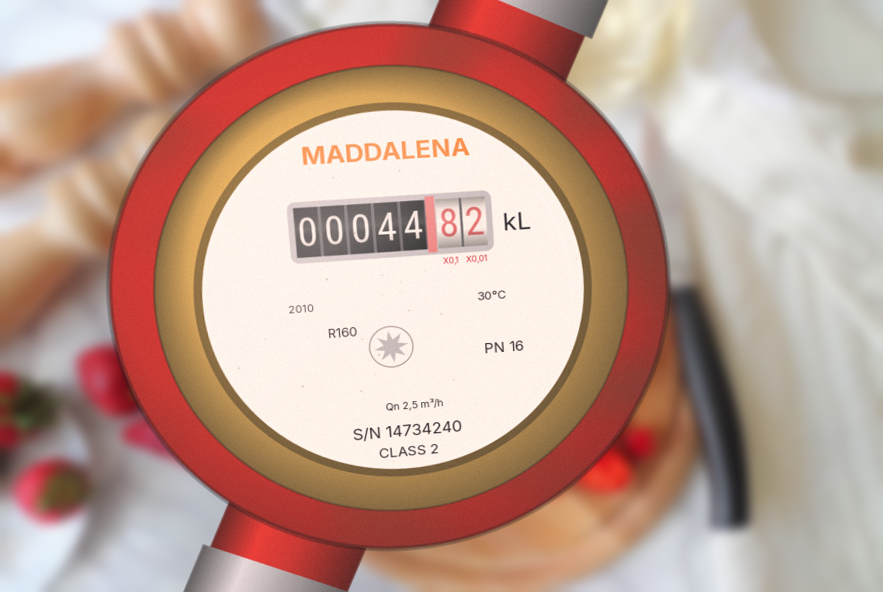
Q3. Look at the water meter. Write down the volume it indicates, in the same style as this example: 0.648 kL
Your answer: 44.82 kL
